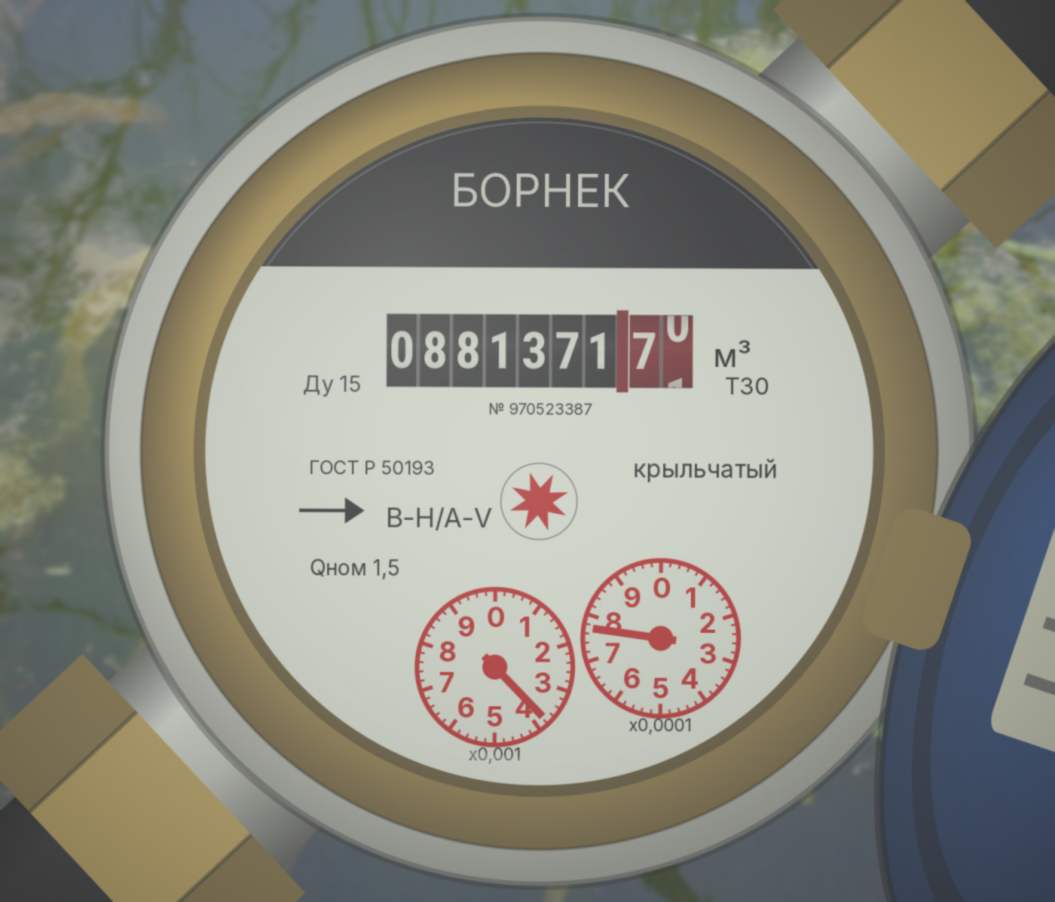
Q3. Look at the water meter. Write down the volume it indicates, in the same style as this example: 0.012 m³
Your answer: 881371.7037 m³
